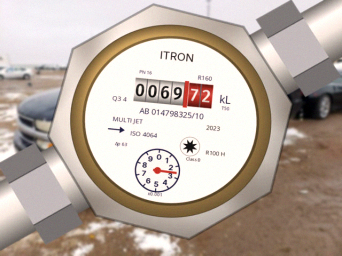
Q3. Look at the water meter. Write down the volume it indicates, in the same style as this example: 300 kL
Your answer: 69.722 kL
